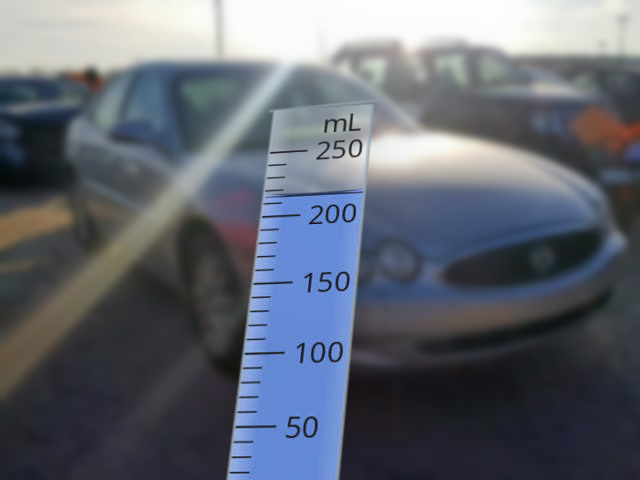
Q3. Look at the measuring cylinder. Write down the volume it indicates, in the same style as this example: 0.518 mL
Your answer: 215 mL
